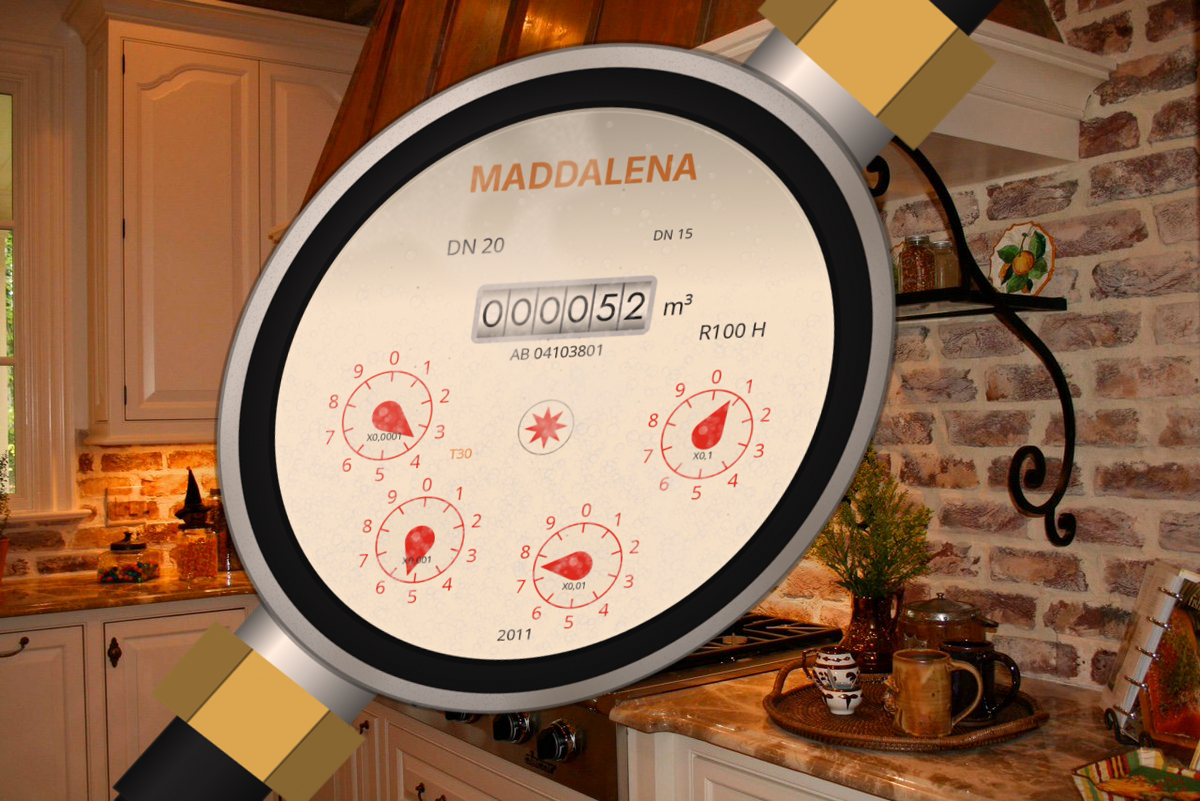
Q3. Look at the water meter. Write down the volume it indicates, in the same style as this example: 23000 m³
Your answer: 52.0753 m³
